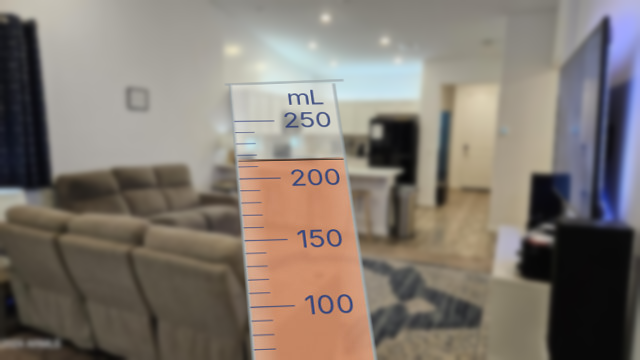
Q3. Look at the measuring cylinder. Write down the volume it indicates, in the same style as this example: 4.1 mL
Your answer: 215 mL
